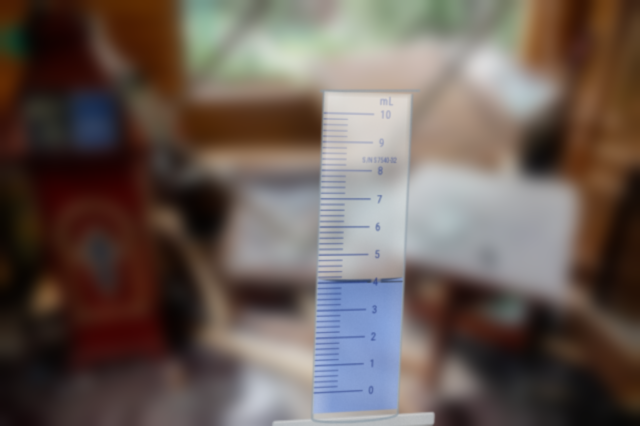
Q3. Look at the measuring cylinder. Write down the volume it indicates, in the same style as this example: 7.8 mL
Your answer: 4 mL
